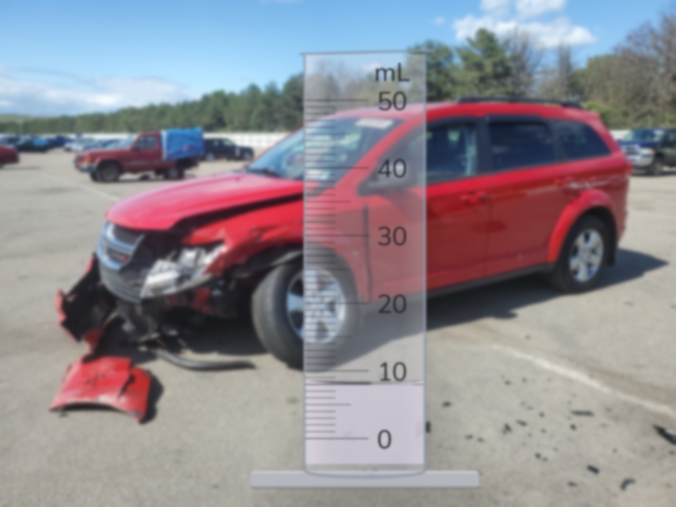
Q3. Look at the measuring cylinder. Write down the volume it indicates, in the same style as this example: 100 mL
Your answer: 8 mL
